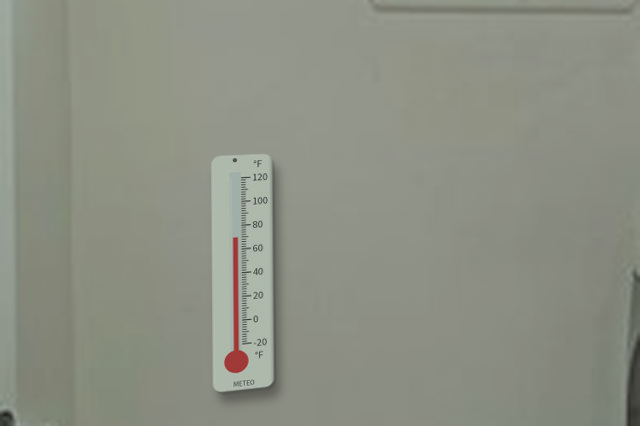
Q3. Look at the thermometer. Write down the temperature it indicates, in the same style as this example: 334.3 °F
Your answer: 70 °F
